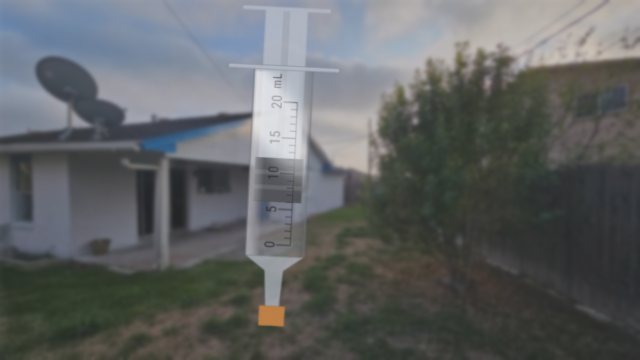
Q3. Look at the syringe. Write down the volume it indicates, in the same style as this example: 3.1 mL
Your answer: 6 mL
